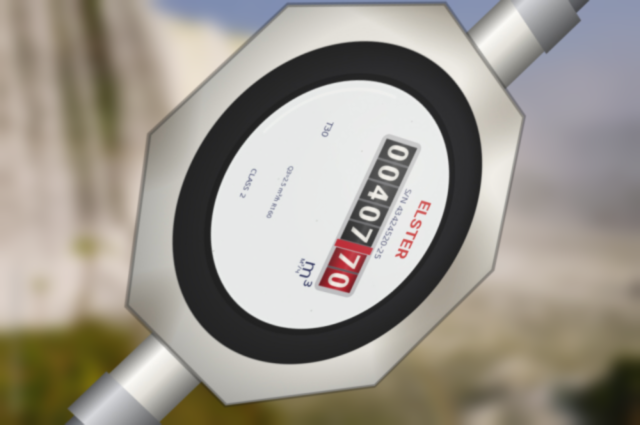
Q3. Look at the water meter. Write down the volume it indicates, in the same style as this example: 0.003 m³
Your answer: 407.70 m³
